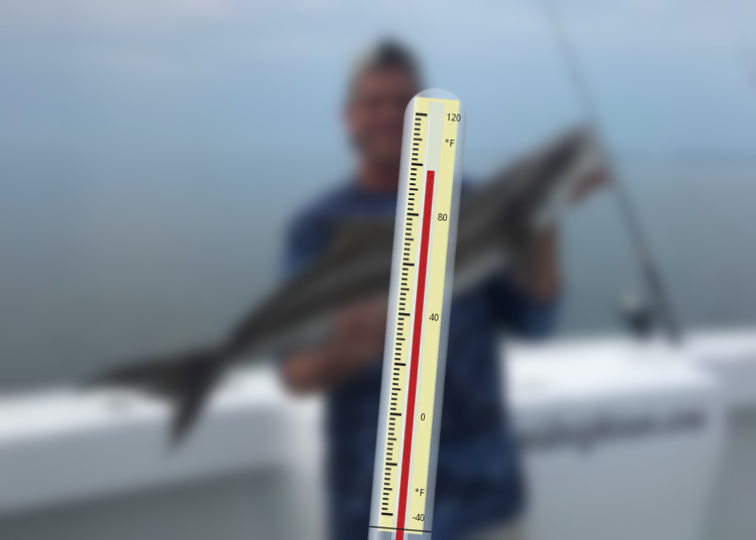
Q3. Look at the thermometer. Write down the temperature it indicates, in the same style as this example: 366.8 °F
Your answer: 98 °F
